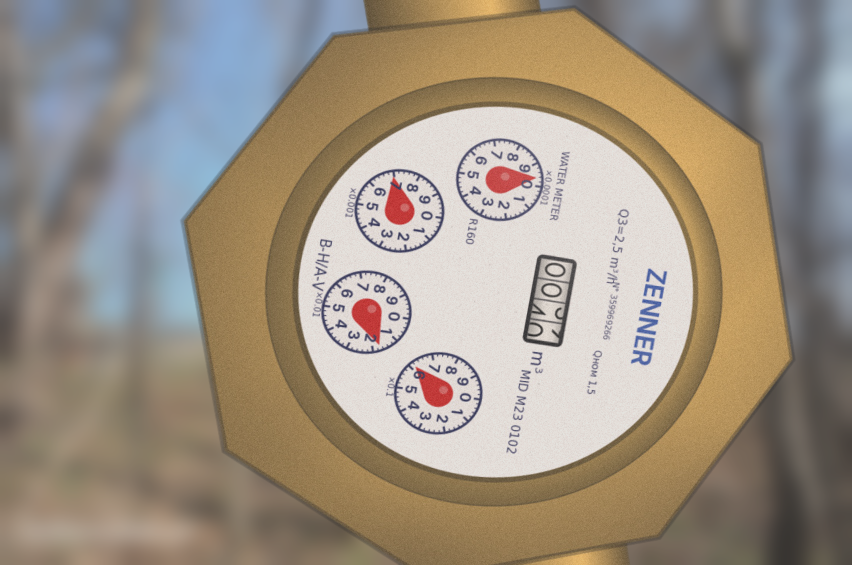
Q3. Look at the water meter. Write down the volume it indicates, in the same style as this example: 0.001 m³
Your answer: 39.6169 m³
